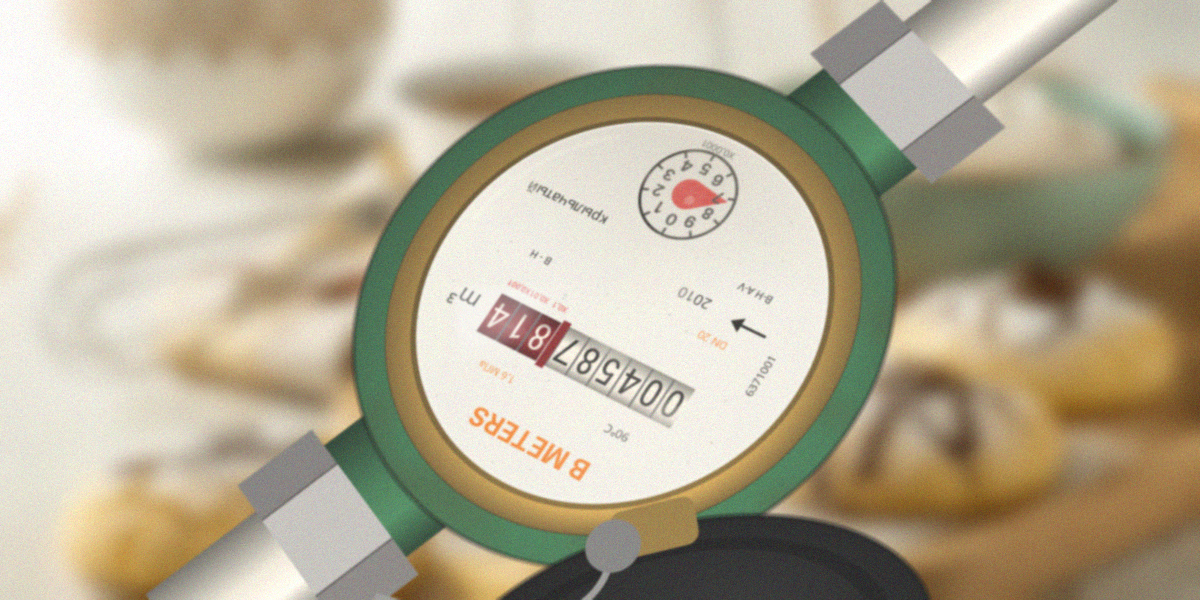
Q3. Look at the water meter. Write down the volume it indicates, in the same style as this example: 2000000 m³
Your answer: 4587.8147 m³
